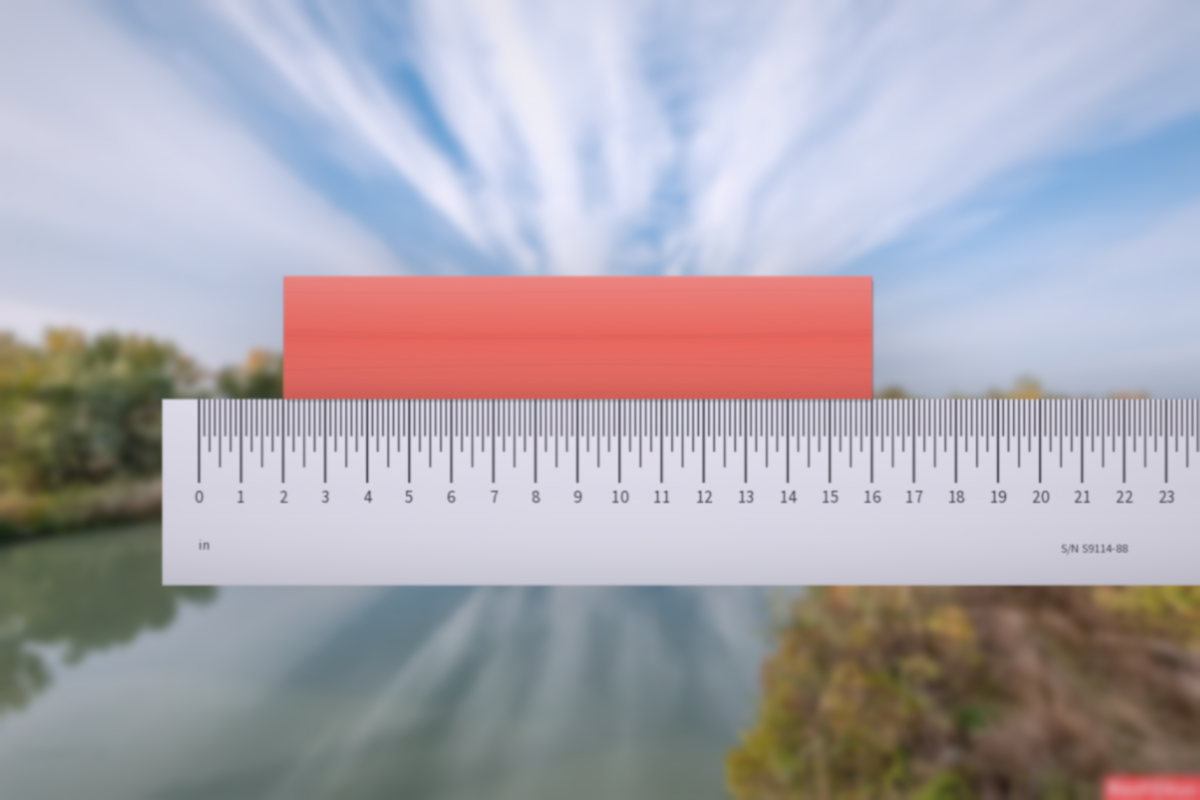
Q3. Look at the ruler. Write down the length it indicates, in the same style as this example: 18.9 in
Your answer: 14 in
